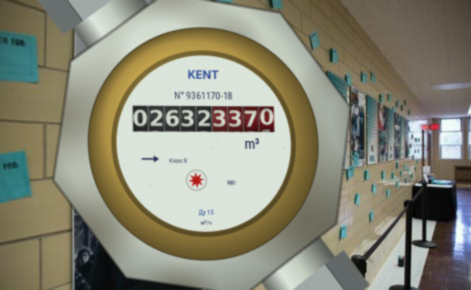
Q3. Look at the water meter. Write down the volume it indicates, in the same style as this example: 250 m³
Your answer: 2632.3370 m³
